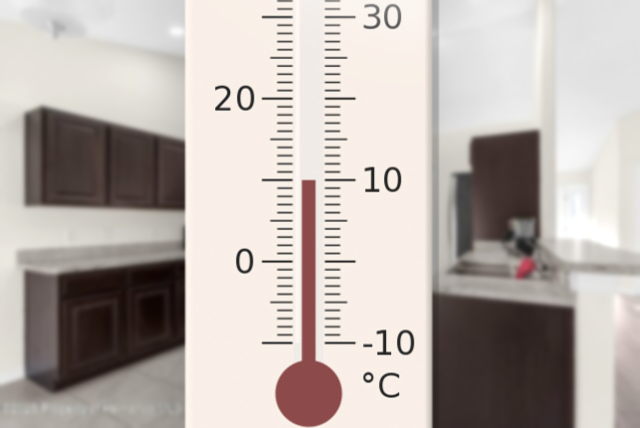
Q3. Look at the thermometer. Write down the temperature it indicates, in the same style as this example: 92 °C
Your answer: 10 °C
